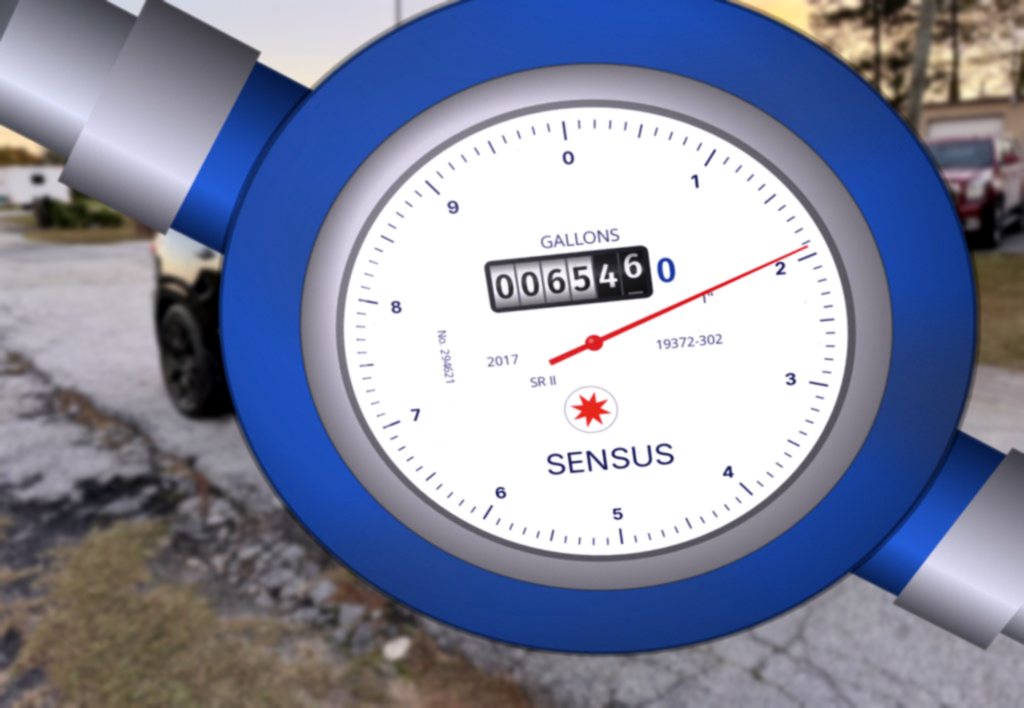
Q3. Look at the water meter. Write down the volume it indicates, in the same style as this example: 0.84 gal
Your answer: 65461.9 gal
